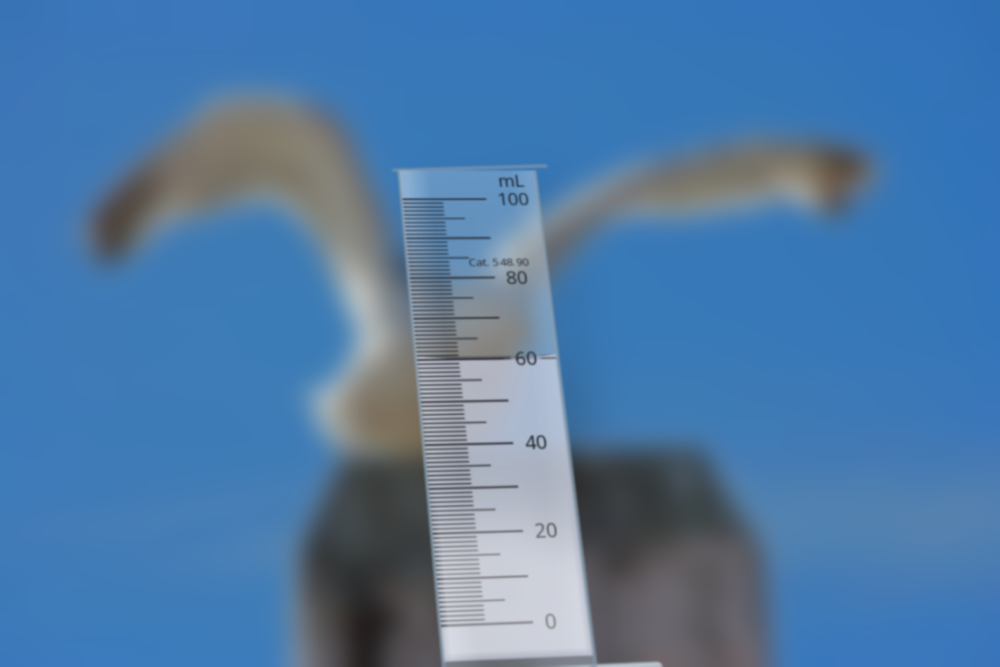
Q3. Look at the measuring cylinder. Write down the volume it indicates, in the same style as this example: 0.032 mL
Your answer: 60 mL
